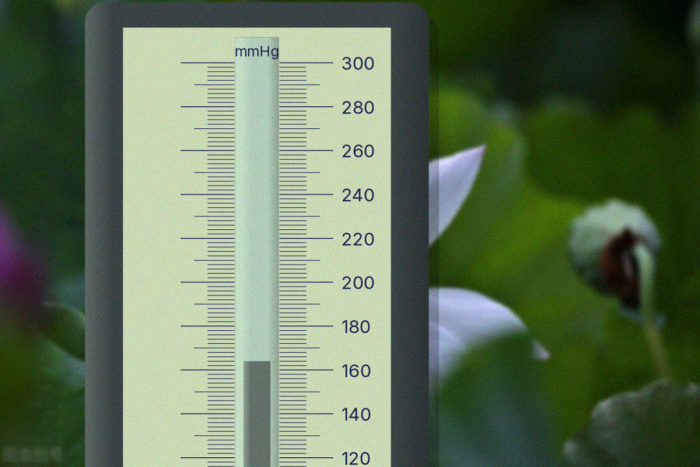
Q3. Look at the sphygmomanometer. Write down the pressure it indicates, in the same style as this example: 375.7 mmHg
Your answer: 164 mmHg
